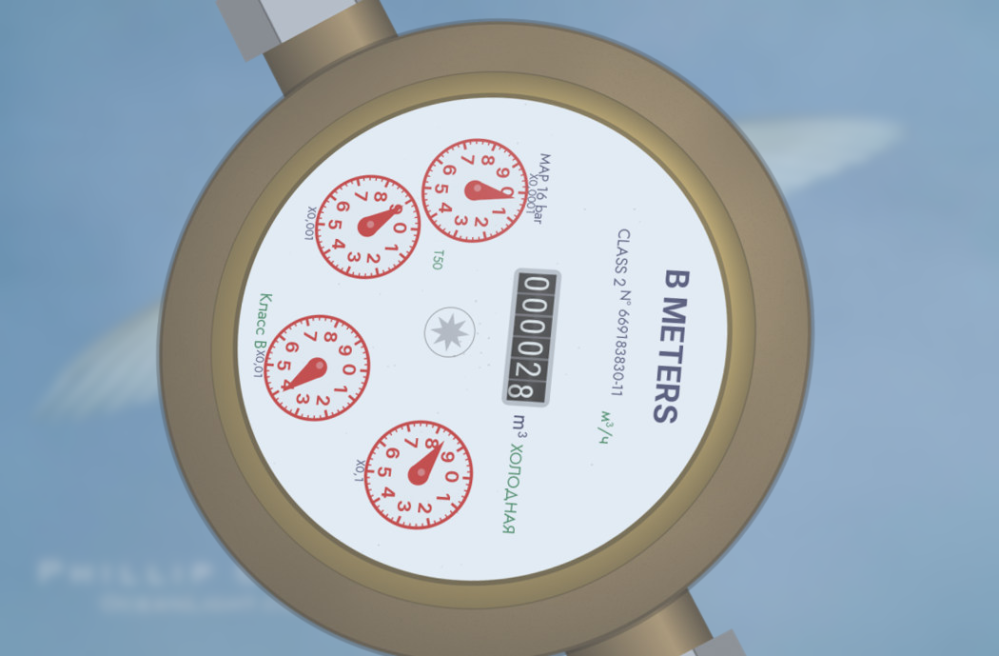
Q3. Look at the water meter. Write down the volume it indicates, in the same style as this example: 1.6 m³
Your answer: 27.8390 m³
